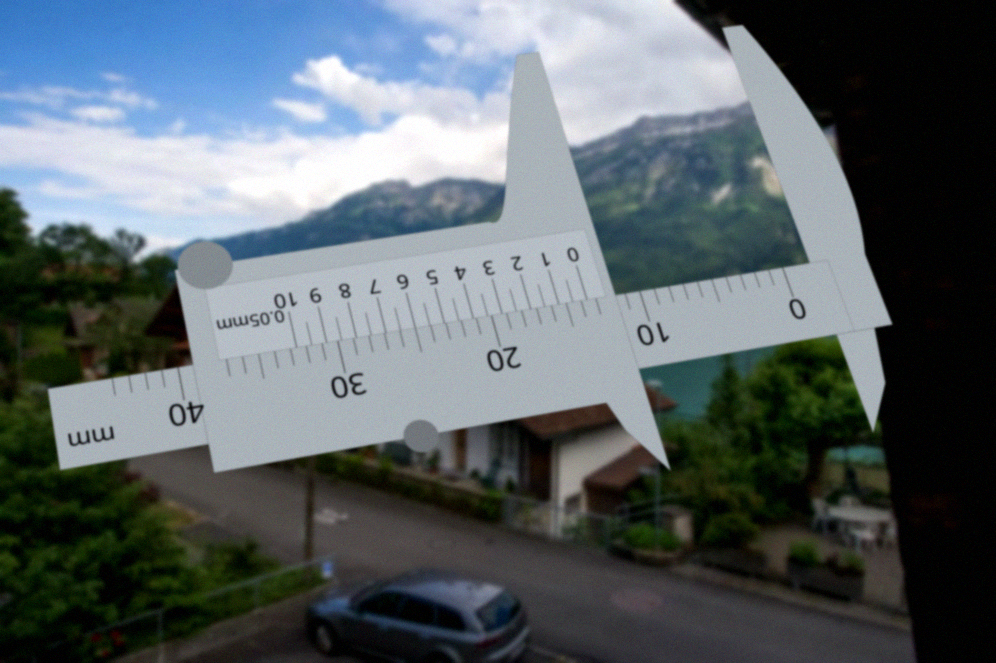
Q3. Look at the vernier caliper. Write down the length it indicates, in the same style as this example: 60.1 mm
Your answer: 13.6 mm
